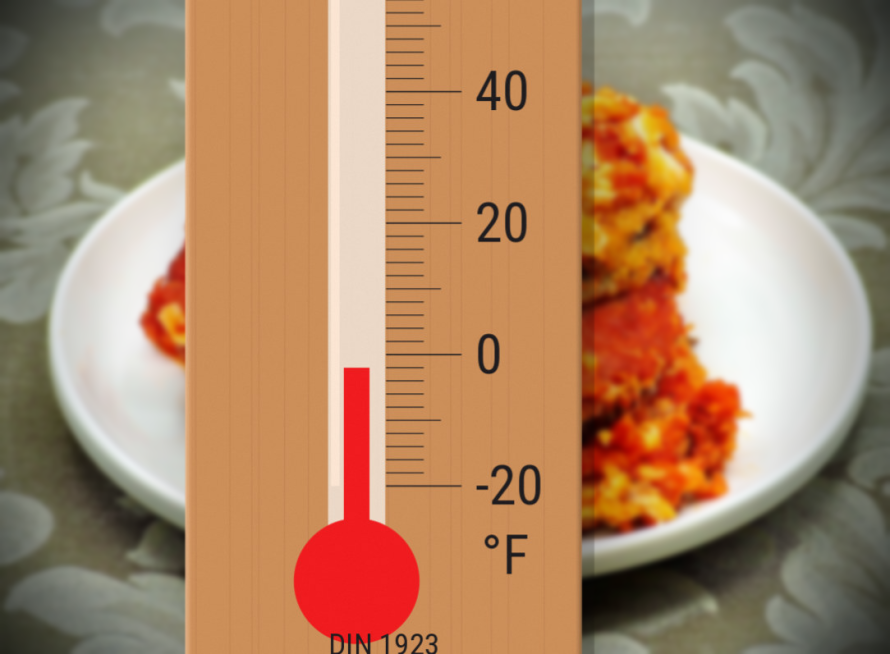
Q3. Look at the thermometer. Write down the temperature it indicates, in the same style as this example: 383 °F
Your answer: -2 °F
